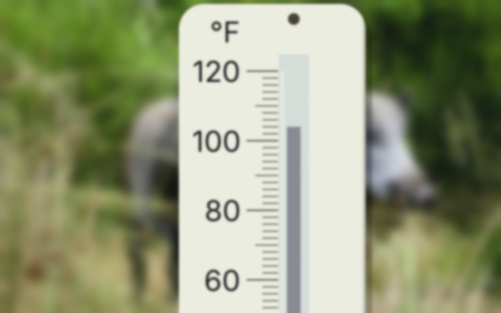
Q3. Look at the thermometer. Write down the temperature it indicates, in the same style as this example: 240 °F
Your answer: 104 °F
